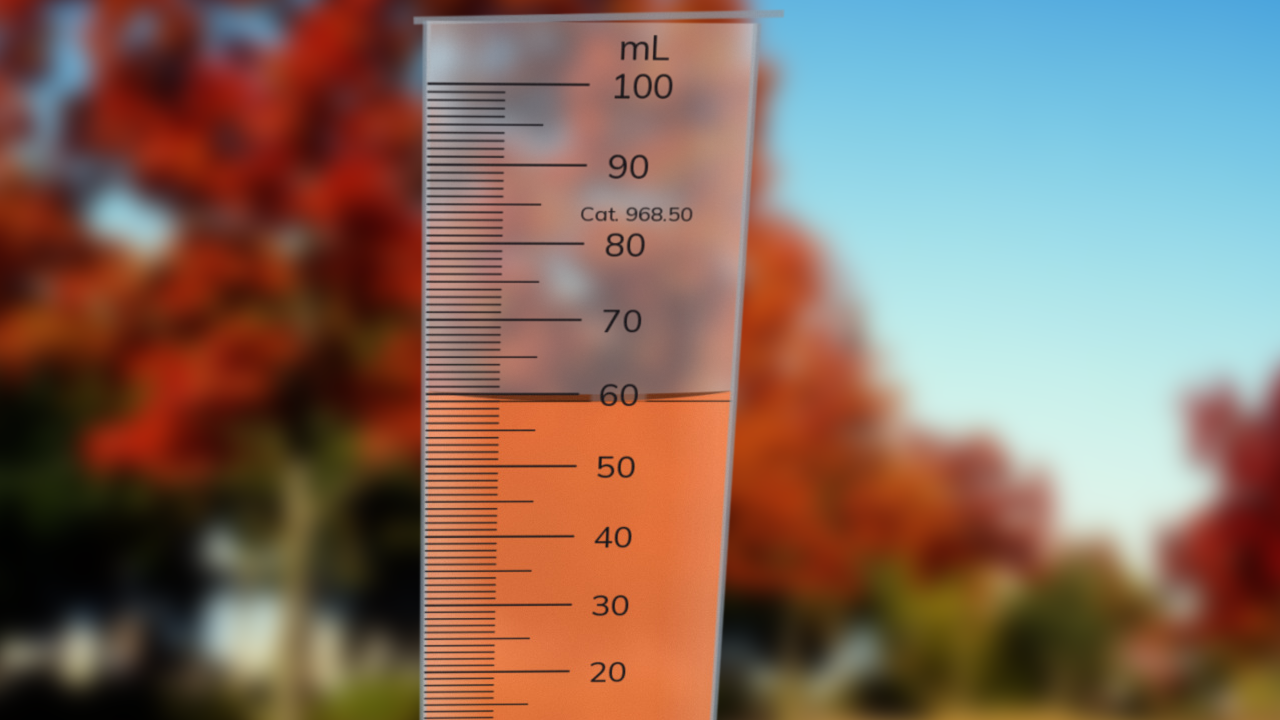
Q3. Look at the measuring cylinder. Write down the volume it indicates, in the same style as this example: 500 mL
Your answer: 59 mL
